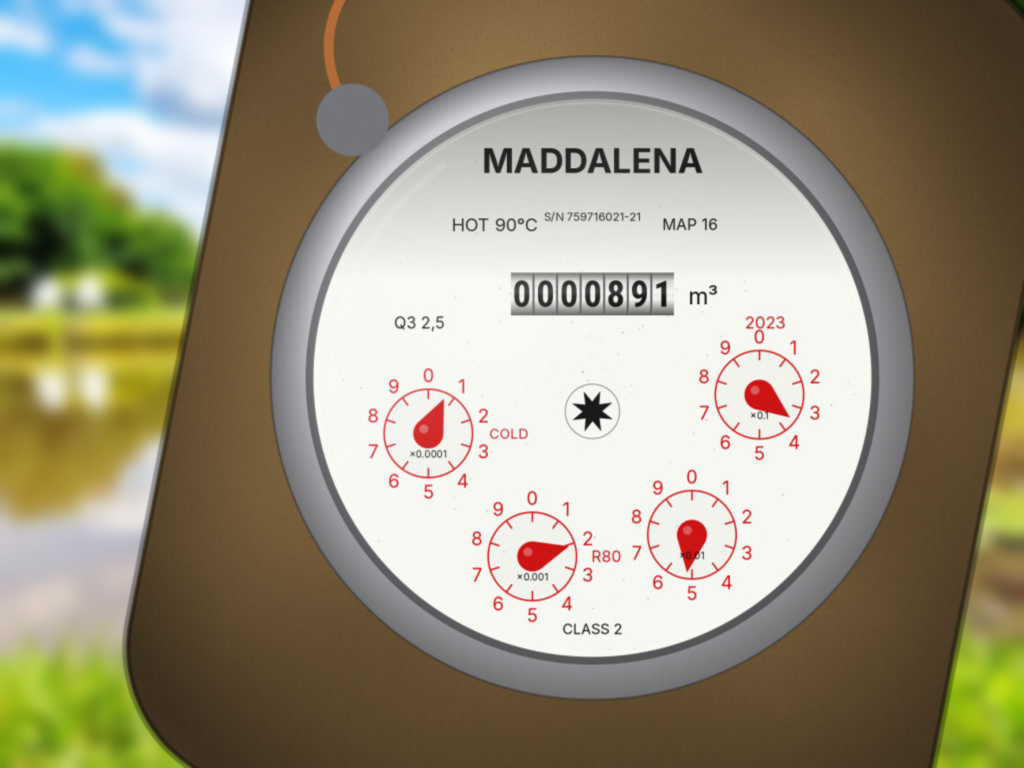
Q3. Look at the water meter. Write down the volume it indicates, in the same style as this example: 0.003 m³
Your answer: 891.3520 m³
